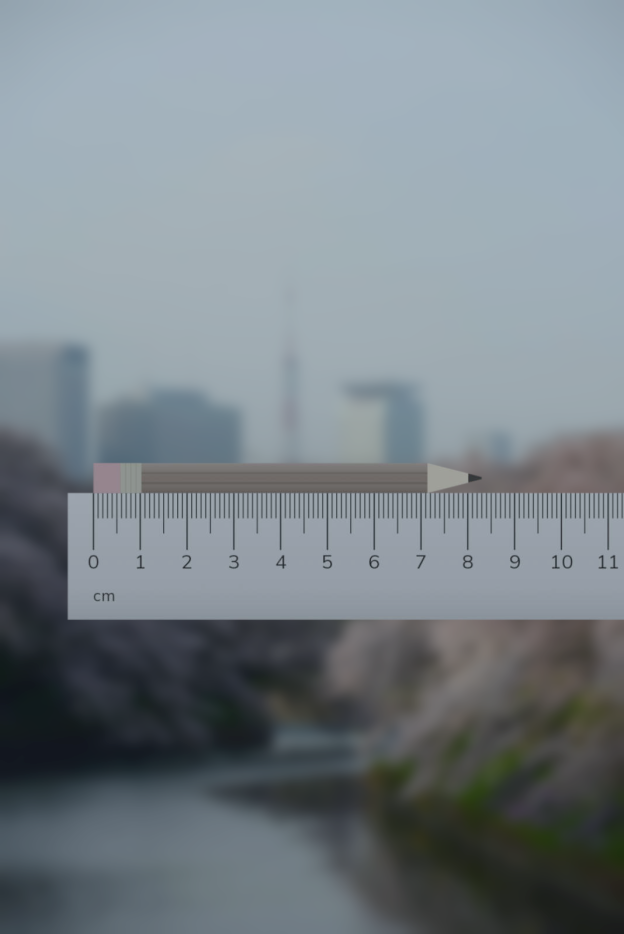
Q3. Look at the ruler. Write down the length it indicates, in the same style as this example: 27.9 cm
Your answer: 8.3 cm
